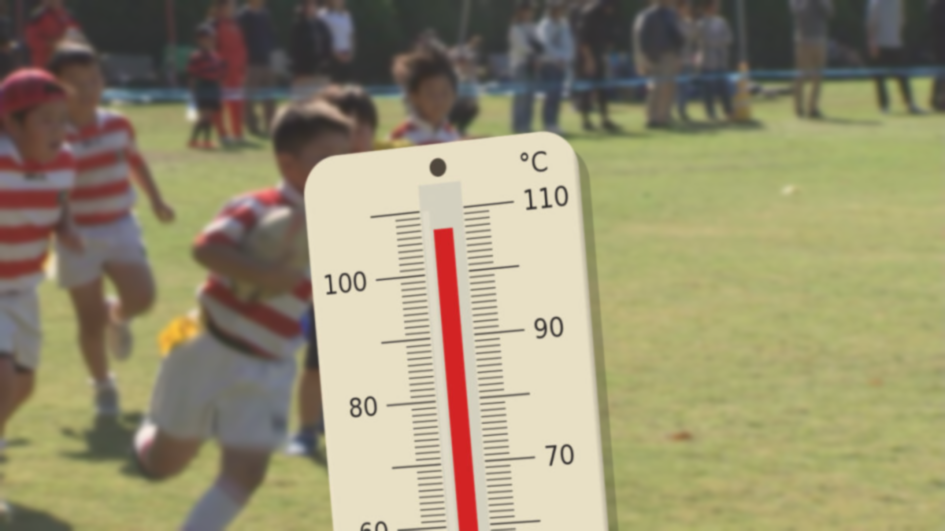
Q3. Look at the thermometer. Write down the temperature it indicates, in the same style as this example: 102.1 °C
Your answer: 107 °C
